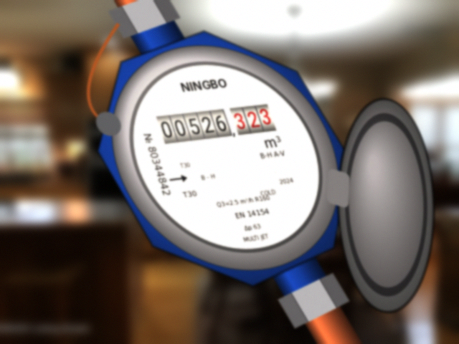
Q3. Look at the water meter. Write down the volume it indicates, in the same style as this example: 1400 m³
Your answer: 526.323 m³
